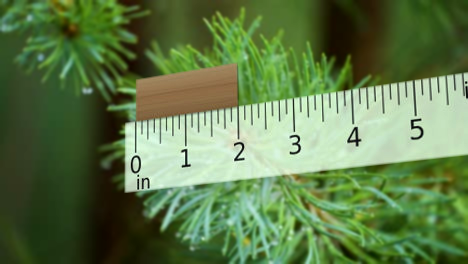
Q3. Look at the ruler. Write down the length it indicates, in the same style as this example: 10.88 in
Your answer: 2 in
